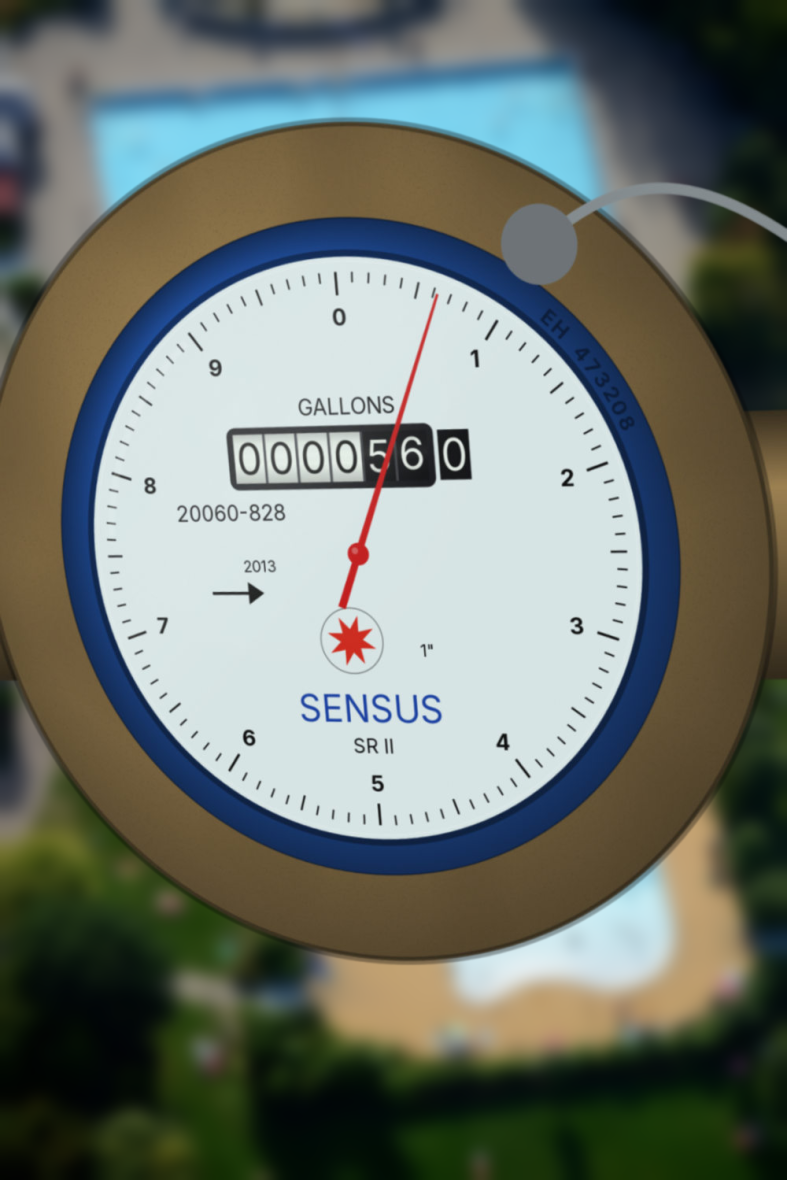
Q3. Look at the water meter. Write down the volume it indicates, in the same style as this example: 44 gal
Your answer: 560.6 gal
